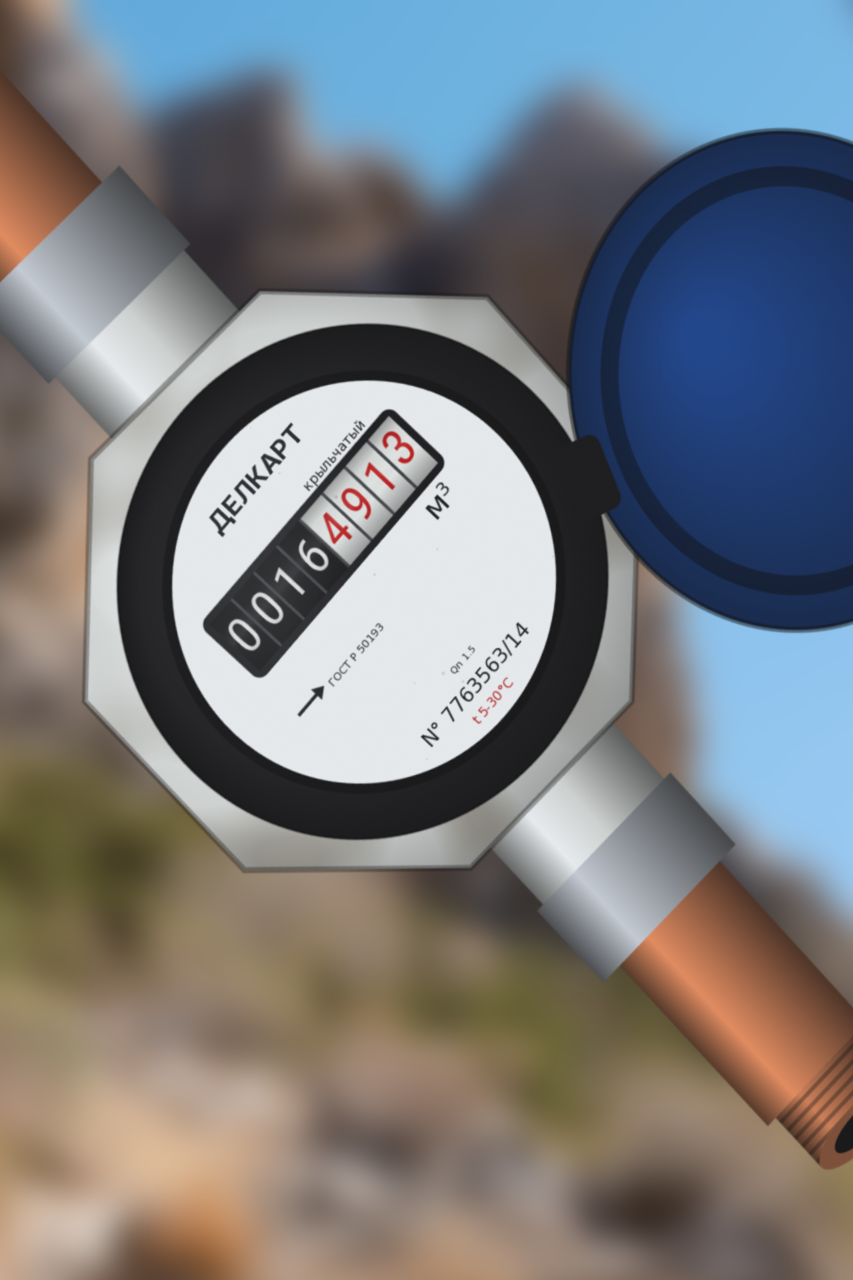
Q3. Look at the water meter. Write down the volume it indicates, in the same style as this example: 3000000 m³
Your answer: 16.4913 m³
